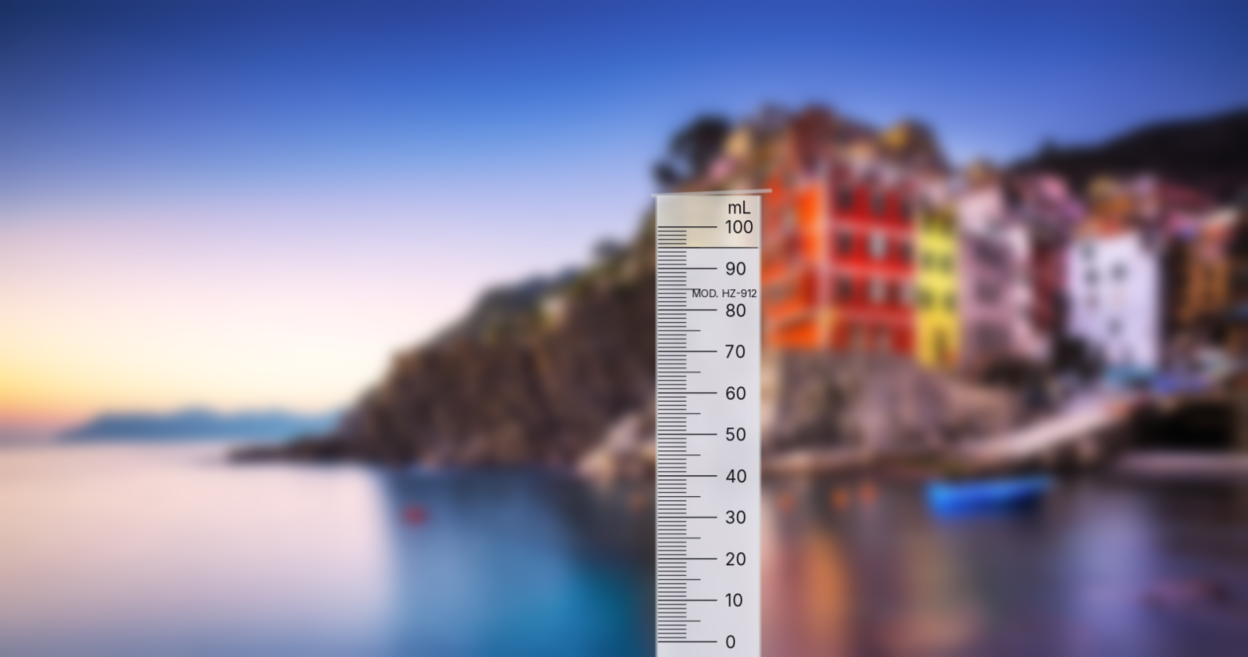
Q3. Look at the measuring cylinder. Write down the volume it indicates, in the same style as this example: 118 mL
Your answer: 95 mL
